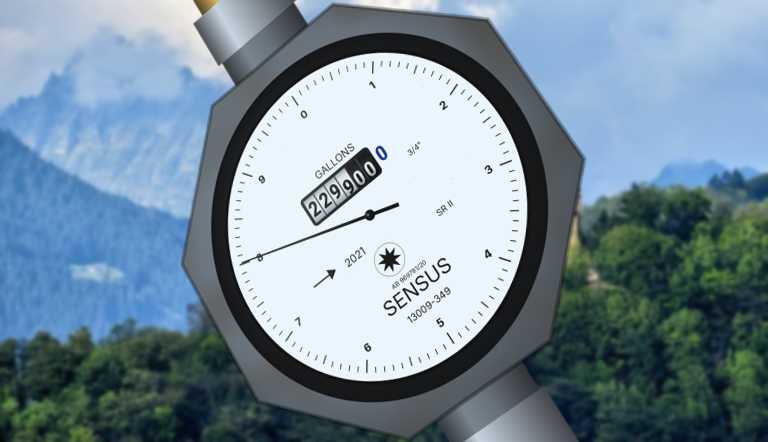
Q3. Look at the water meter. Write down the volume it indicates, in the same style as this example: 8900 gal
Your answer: 2298998.0 gal
